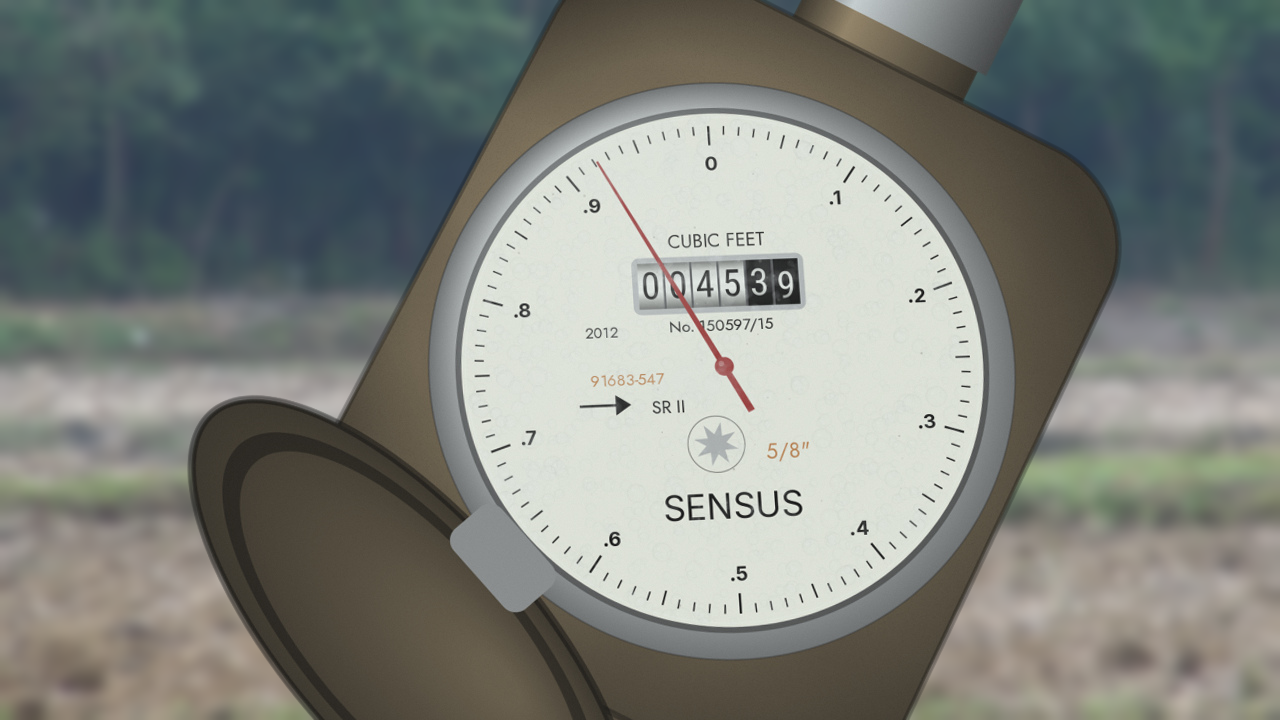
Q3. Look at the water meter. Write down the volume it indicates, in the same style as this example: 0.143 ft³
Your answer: 4538.92 ft³
